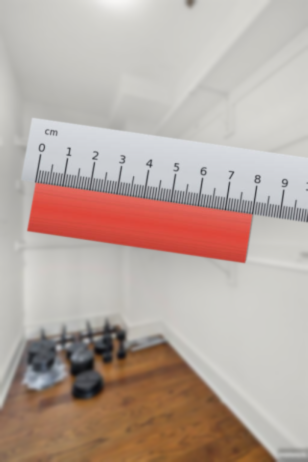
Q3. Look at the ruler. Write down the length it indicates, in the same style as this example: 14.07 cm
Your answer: 8 cm
